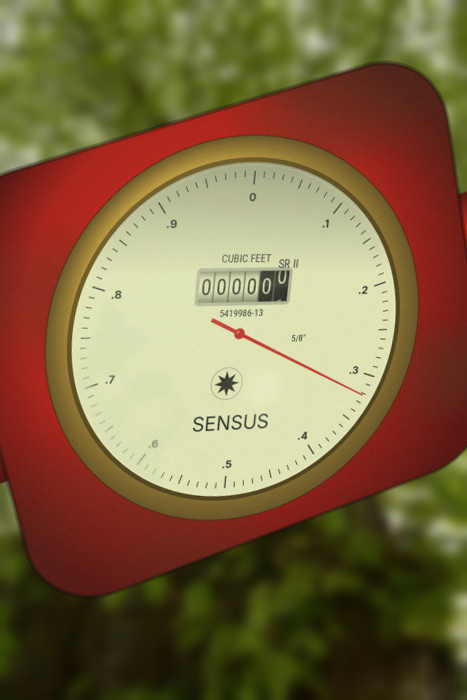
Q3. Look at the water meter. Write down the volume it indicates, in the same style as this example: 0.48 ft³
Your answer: 0.32 ft³
